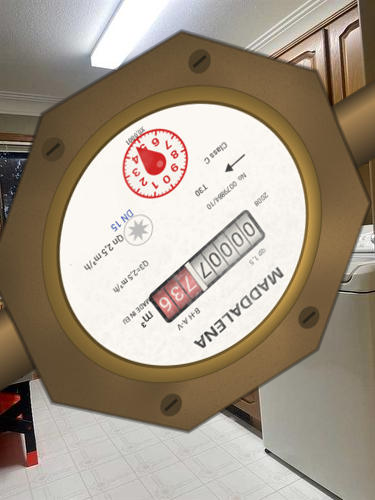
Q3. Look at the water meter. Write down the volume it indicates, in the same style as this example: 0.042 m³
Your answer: 7.7364 m³
